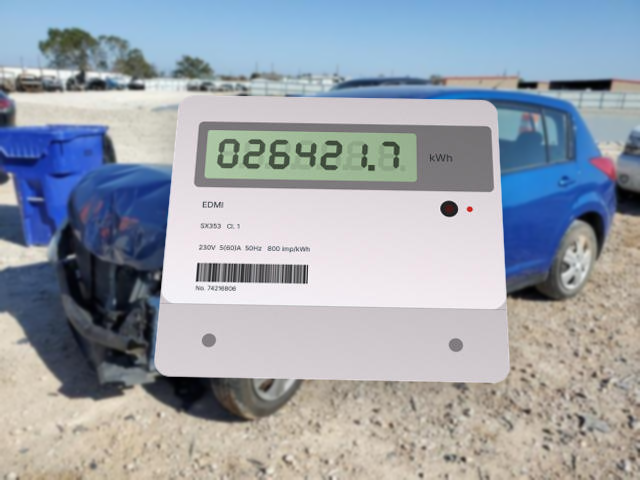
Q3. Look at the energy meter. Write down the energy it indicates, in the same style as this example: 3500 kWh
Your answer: 26421.7 kWh
